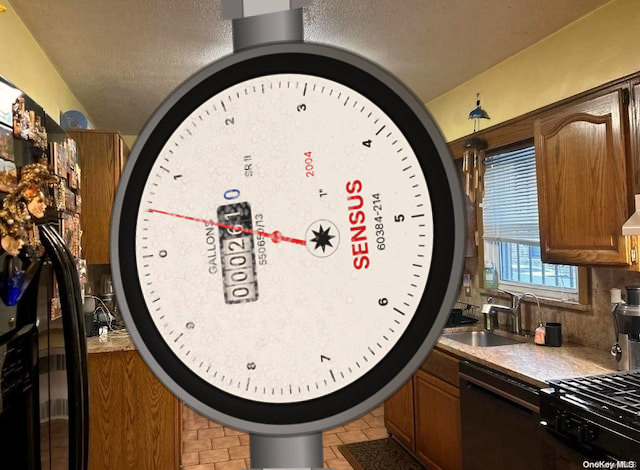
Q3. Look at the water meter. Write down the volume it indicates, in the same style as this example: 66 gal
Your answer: 2610.5 gal
